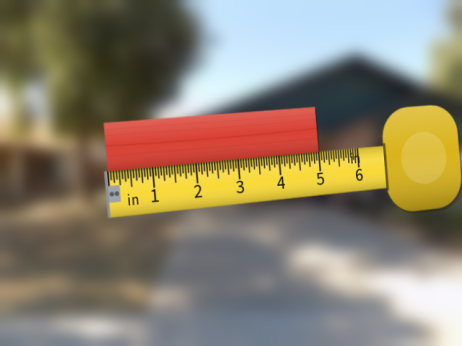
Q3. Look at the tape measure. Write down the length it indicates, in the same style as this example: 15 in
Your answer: 5 in
